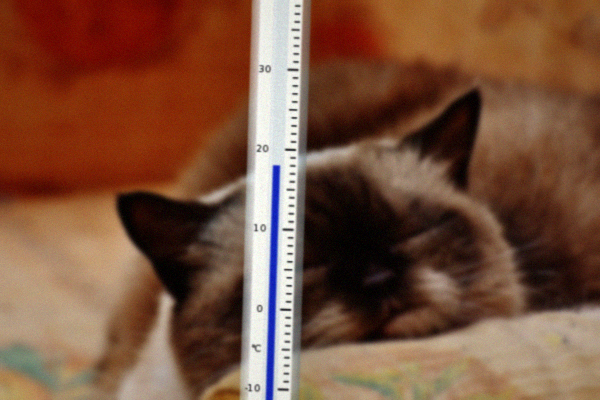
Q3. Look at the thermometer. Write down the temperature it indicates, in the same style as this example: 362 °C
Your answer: 18 °C
